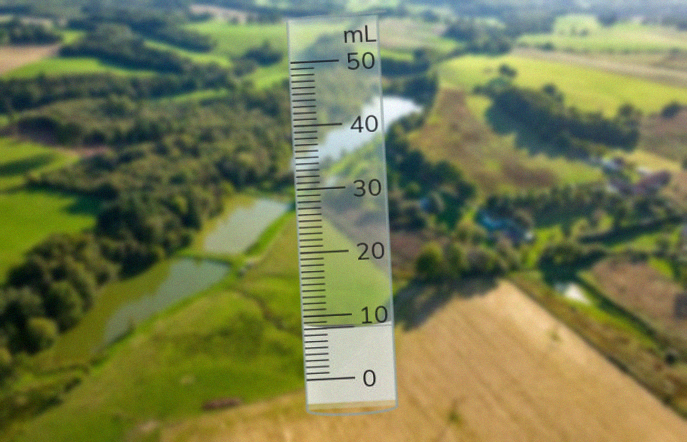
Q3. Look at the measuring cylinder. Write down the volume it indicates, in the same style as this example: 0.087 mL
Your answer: 8 mL
